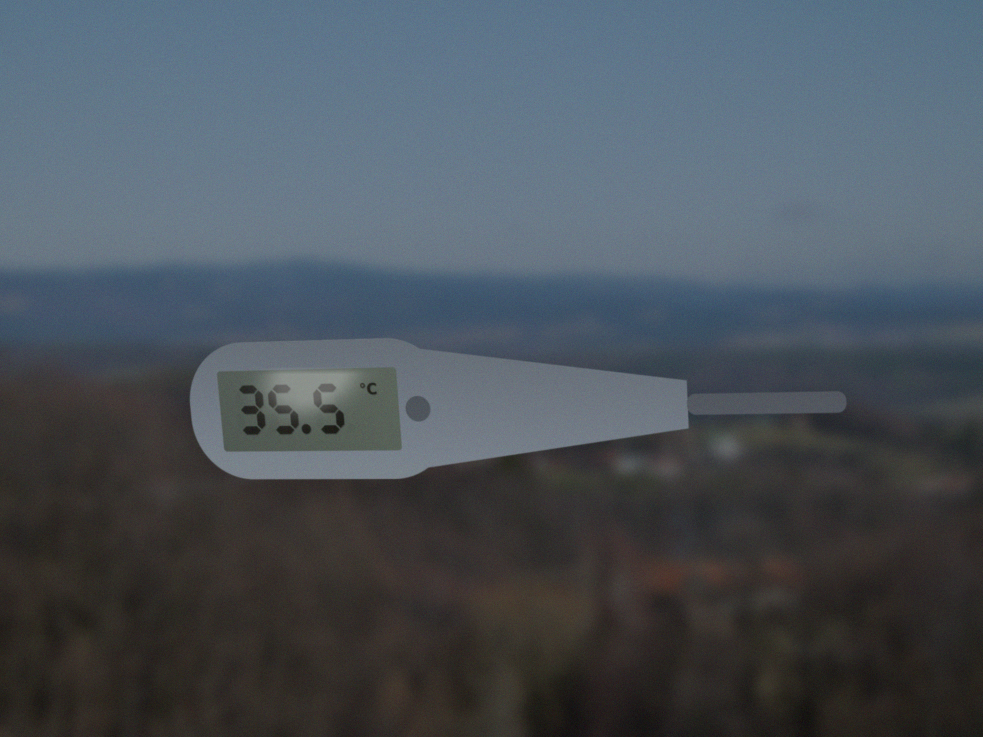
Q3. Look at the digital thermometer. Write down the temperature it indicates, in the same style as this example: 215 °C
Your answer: 35.5 °C
